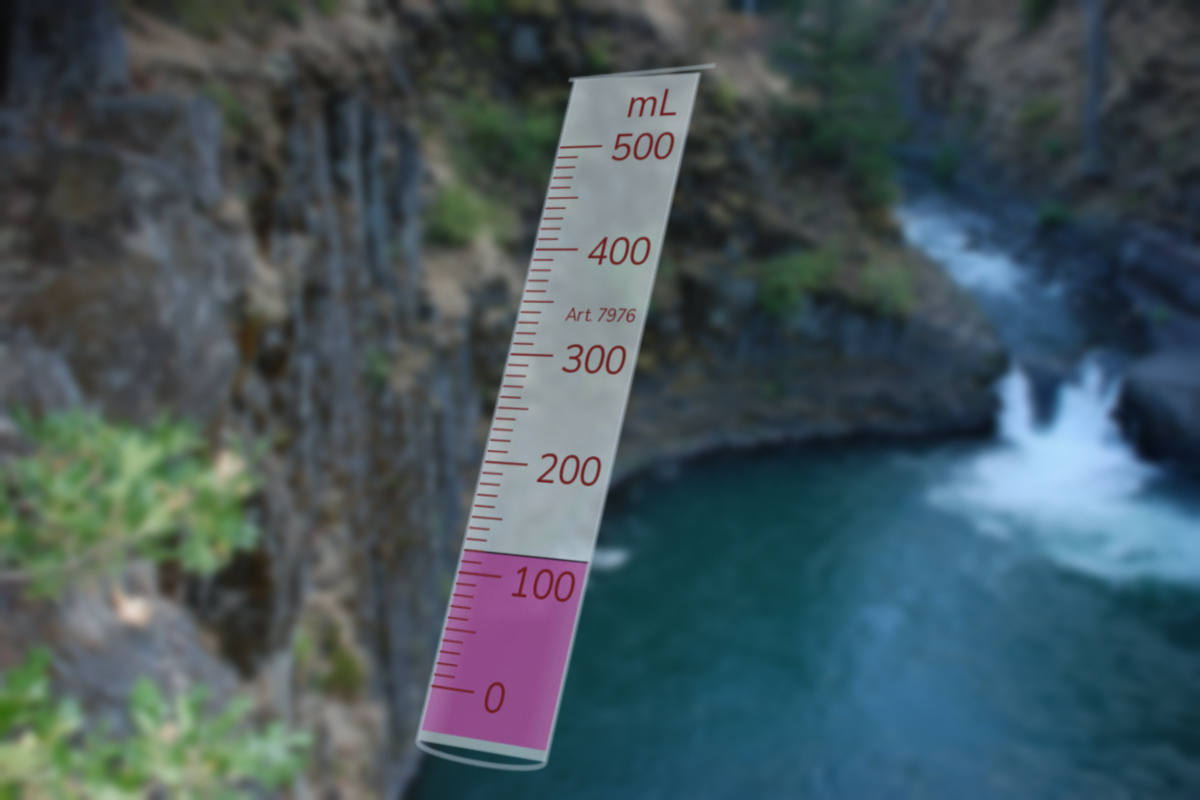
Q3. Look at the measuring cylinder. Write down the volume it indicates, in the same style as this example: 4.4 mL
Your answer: 120 mL
